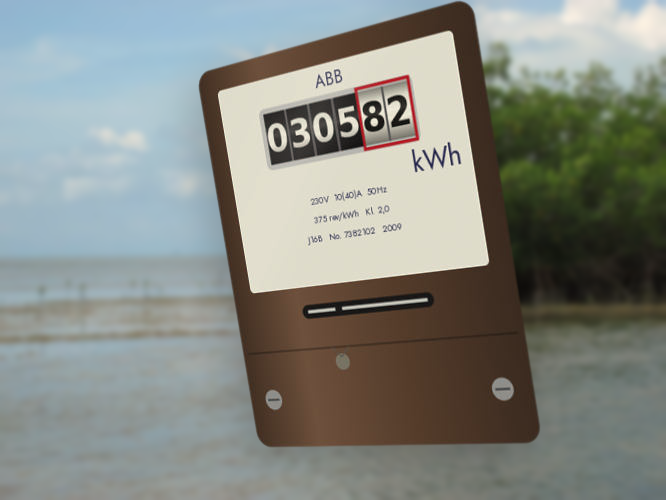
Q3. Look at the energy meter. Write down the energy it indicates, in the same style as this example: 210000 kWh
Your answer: 305.82 kWh
